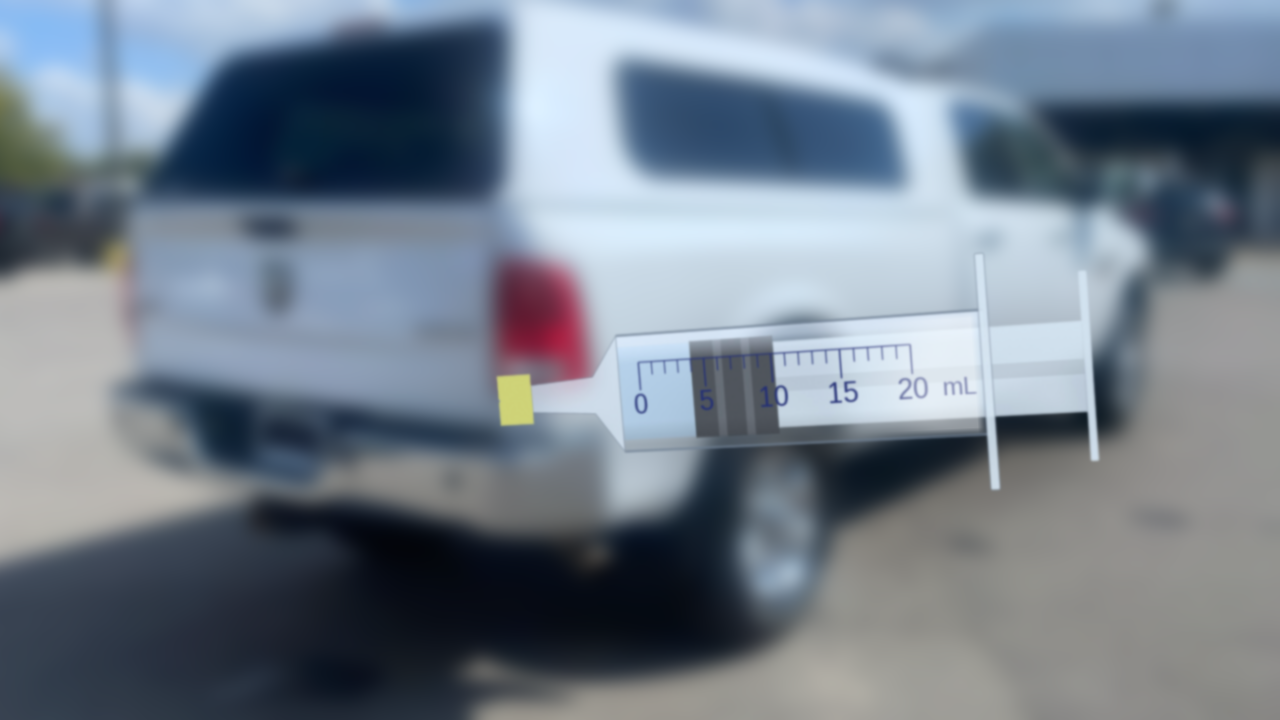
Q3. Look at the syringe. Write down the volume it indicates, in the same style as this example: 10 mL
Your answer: 4 mL
